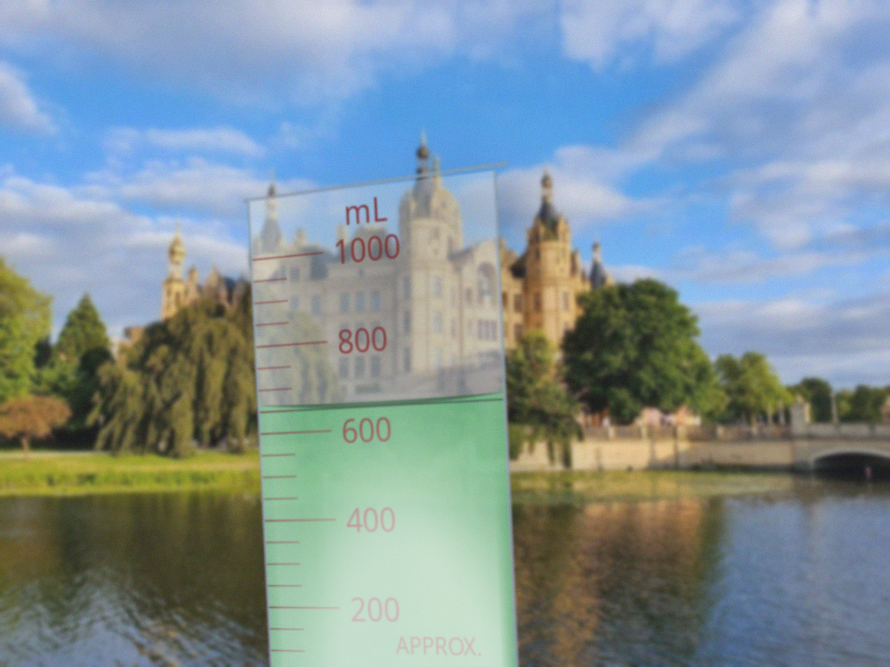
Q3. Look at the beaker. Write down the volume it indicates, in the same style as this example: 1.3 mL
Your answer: 650 mL
